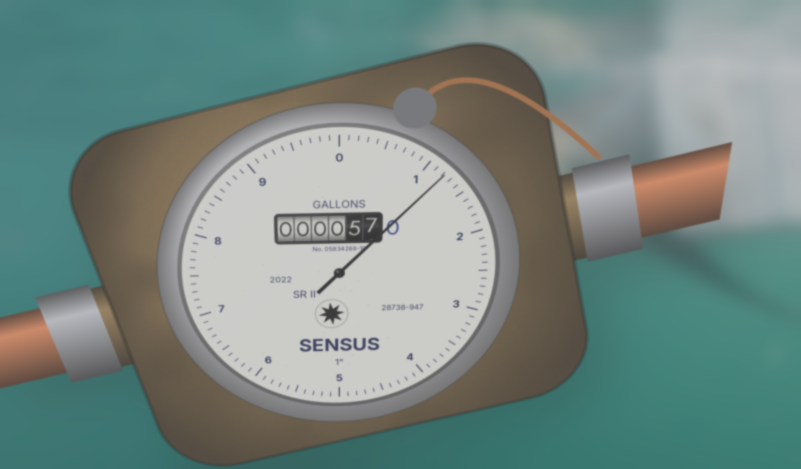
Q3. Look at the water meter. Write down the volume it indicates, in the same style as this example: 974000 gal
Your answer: 571.2 gal
